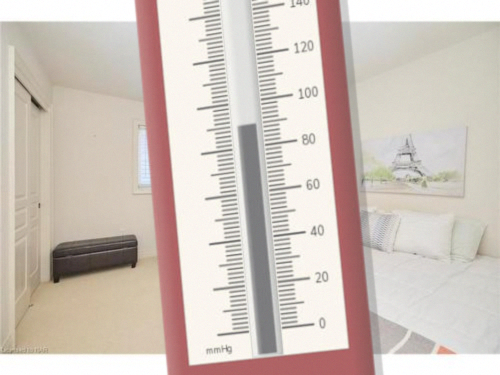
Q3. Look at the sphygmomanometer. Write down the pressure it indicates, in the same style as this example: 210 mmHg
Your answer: 90 mmHg
